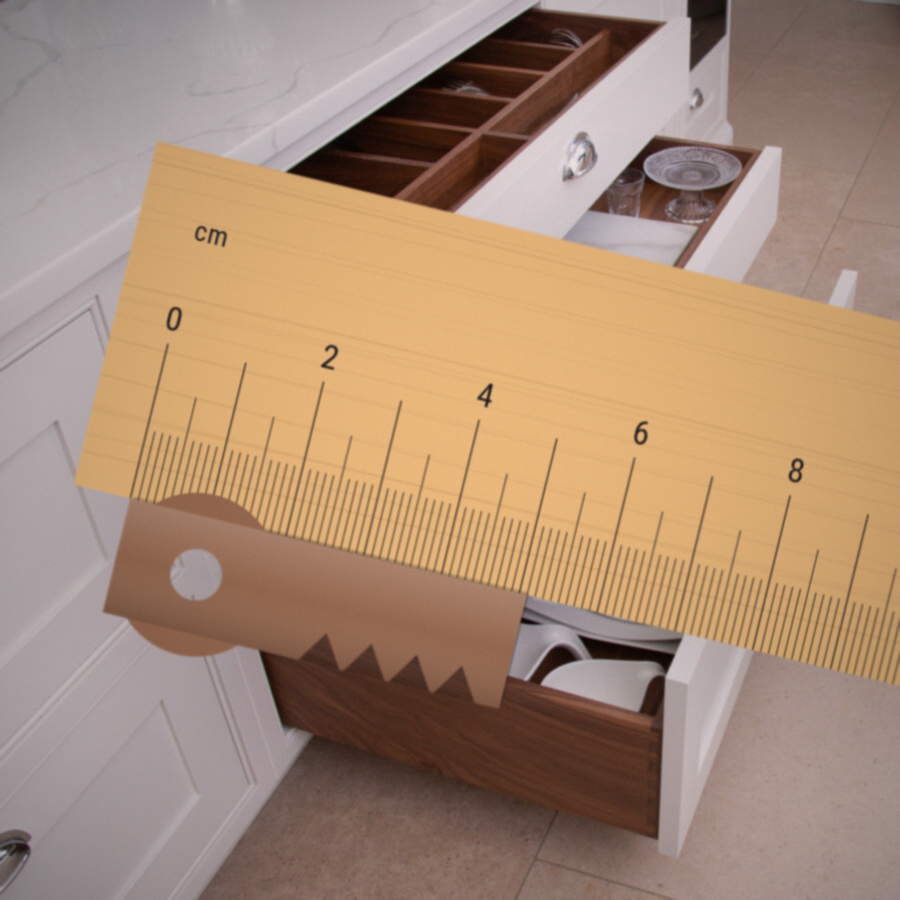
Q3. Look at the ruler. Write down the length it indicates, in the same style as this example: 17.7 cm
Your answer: 5.1 cm
